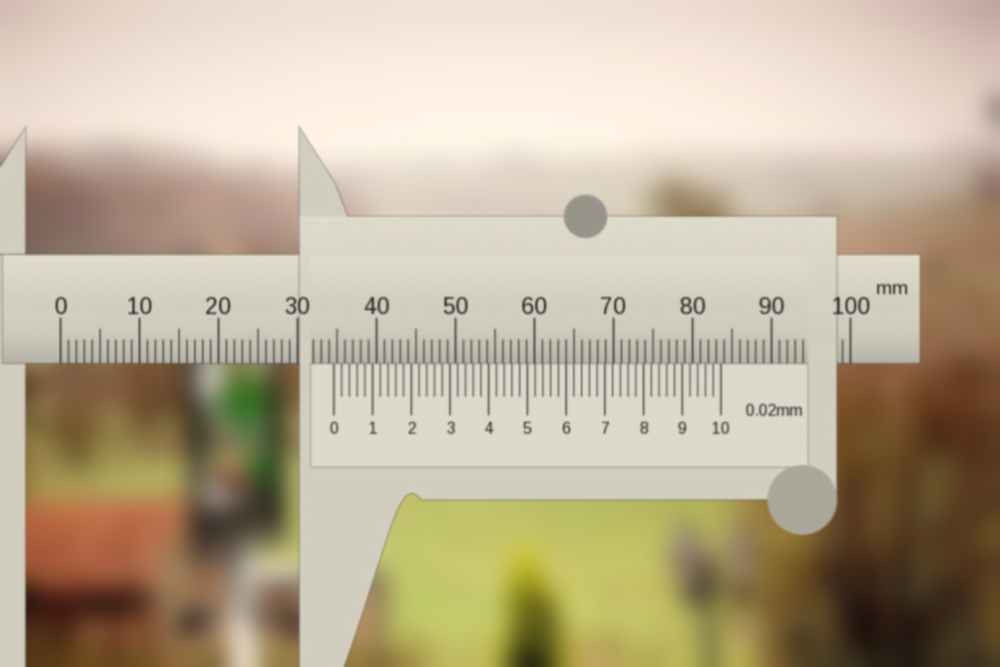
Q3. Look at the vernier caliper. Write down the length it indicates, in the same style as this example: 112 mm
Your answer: 34.6 mm
